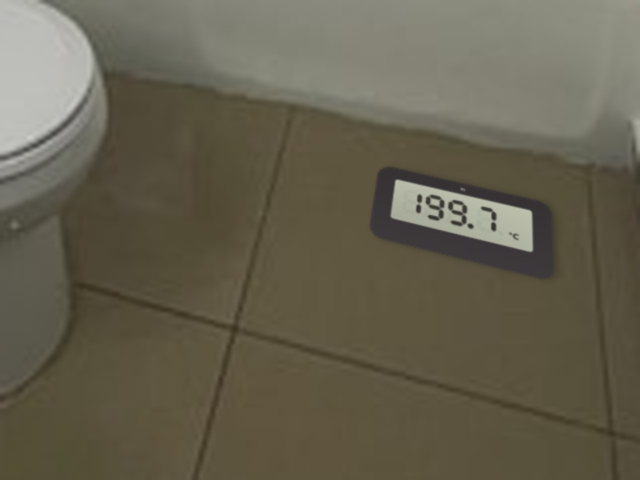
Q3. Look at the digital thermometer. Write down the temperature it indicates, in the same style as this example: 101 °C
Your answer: 199.7 °C
